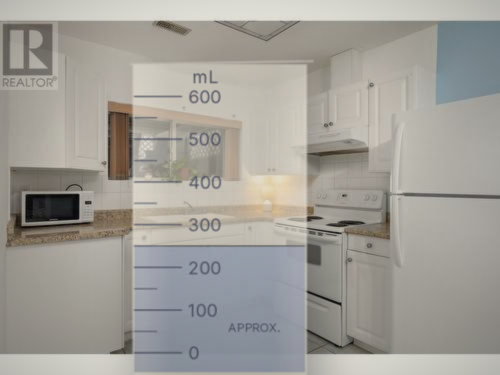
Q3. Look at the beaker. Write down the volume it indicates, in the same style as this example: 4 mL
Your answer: 250 mL
